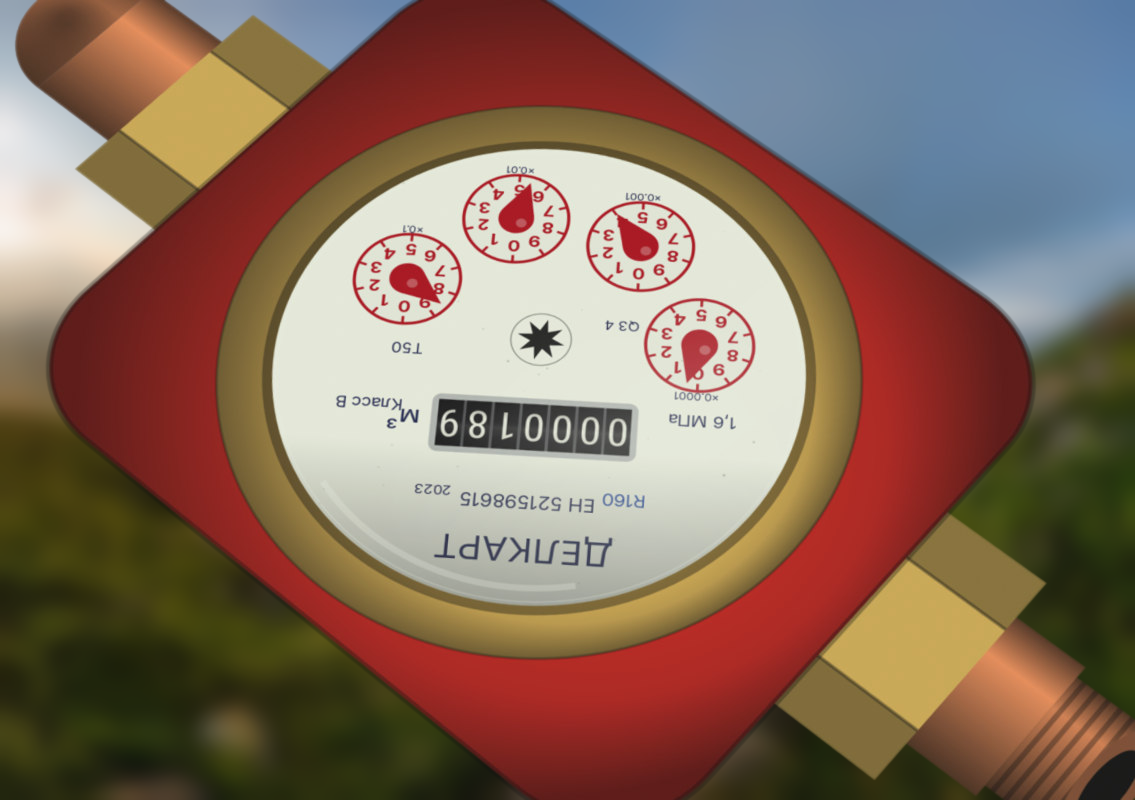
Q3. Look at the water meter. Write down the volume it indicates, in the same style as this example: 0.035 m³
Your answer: 189.8540 m³
